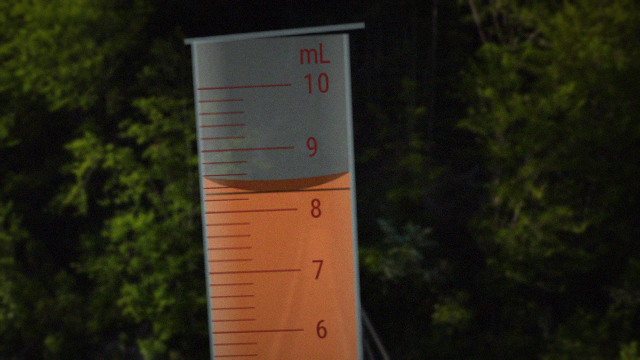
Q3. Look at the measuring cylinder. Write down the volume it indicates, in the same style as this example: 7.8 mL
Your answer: 8.3 mL
